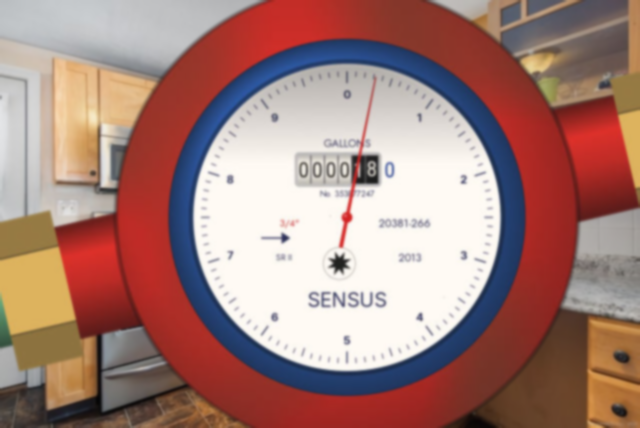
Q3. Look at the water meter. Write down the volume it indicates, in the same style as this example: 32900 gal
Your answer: 180.3 gal
